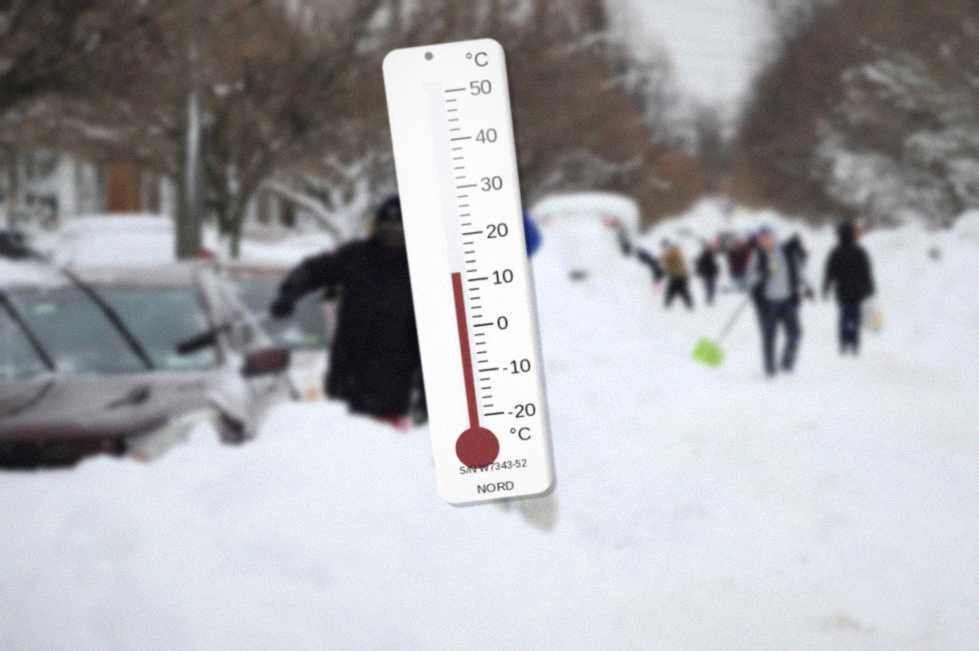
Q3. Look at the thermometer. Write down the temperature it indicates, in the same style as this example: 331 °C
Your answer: 12 °C
